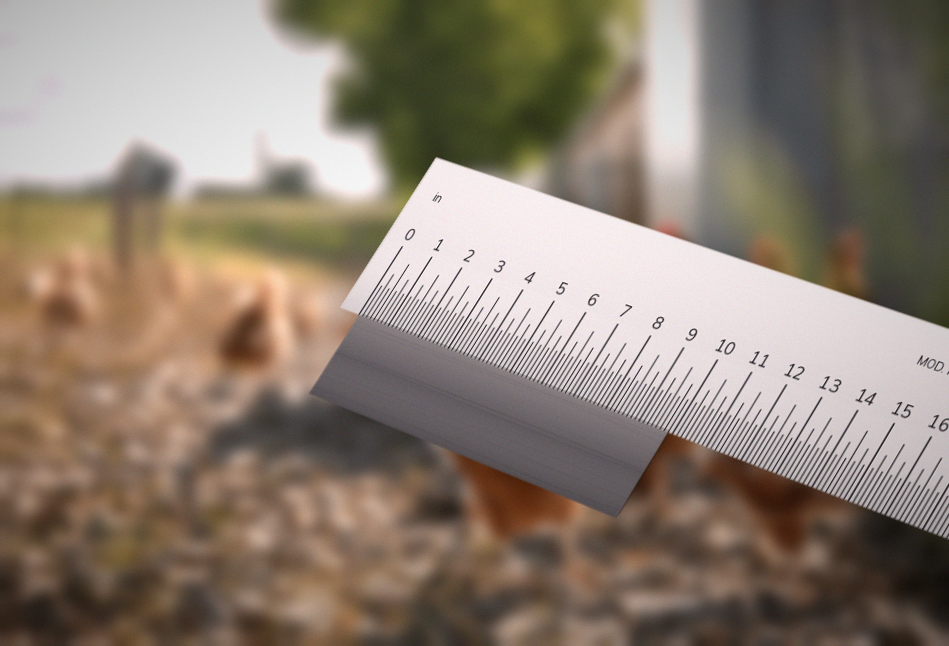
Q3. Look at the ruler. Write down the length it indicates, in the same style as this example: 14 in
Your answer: 9.875 in
